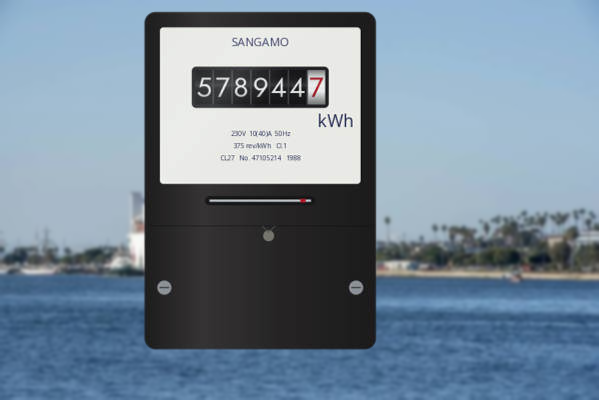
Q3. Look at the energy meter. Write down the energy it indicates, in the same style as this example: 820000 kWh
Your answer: 578944.7 kWh
